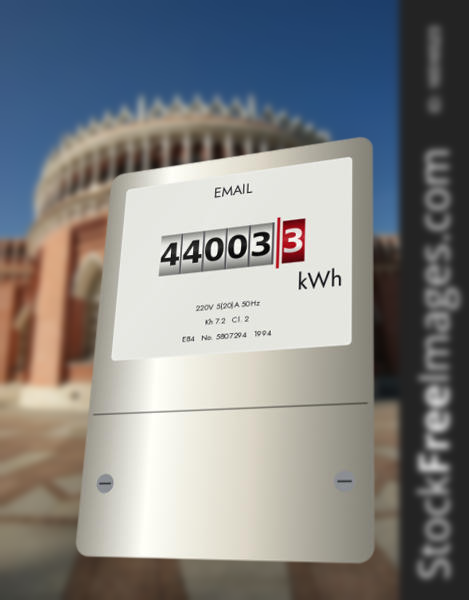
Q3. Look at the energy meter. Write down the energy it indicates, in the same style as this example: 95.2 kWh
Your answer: 44003.3 kWh
